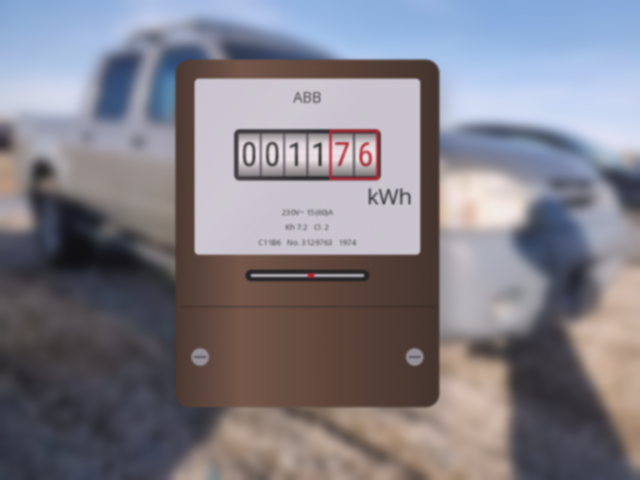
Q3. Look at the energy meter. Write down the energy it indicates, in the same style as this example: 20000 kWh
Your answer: 11.76 kWh
